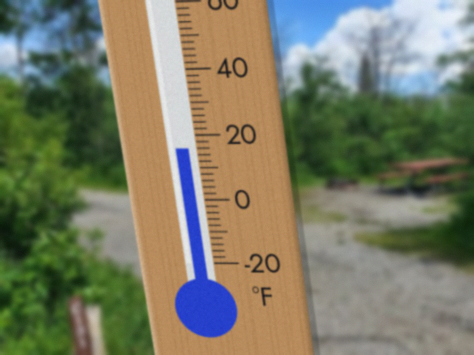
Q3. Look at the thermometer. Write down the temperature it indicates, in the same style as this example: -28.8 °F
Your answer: 16 °F
